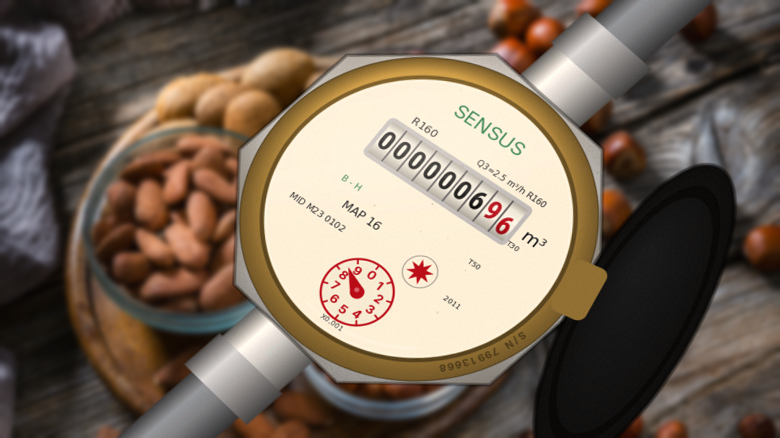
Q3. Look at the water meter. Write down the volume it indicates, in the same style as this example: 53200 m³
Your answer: 6.958 m³
